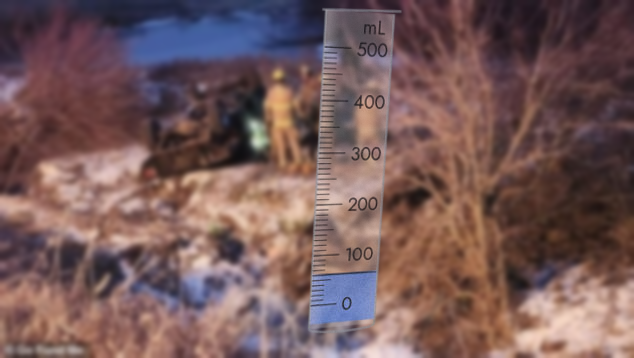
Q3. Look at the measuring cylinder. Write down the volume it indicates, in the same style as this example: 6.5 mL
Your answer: 60 mL
